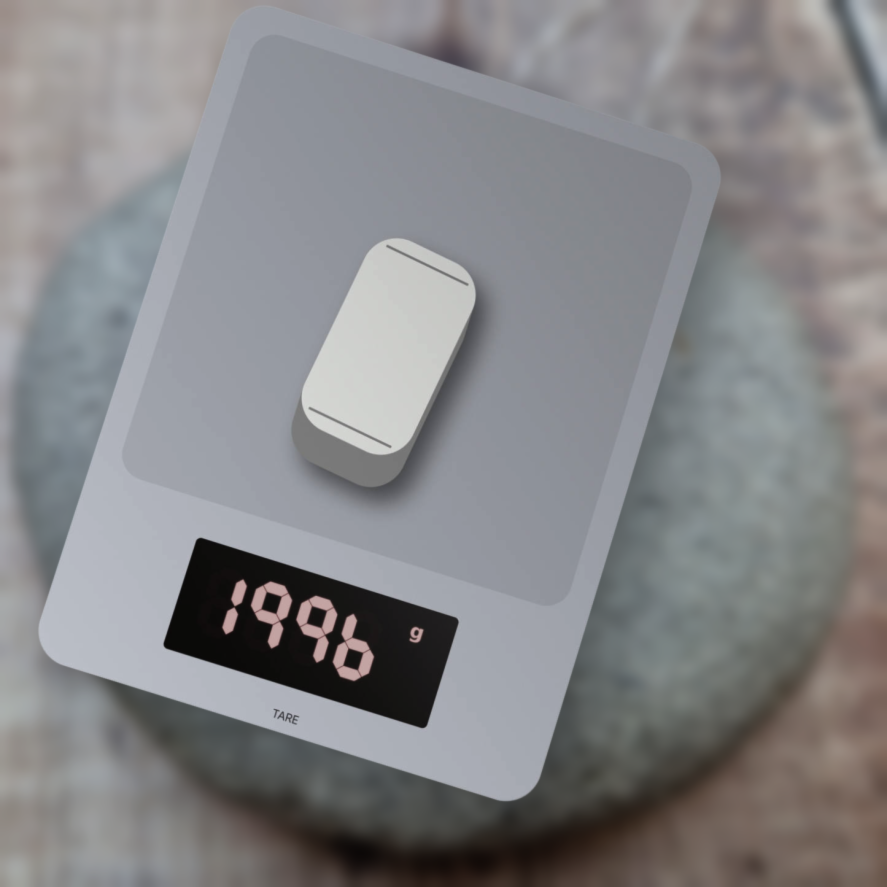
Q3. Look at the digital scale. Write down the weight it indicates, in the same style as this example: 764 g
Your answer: 1996 g
